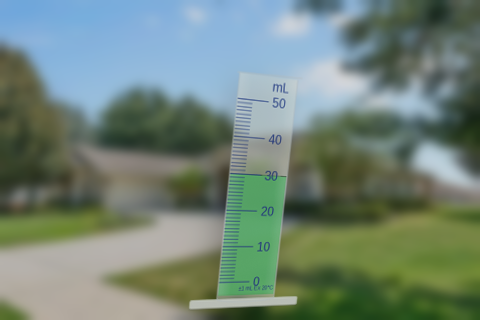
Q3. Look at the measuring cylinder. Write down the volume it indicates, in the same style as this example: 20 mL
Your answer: 30 mL
